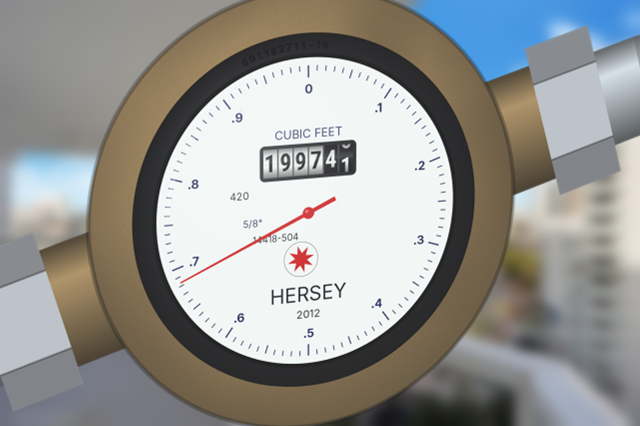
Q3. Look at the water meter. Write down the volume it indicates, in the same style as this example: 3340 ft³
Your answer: 199740.68 ft³
